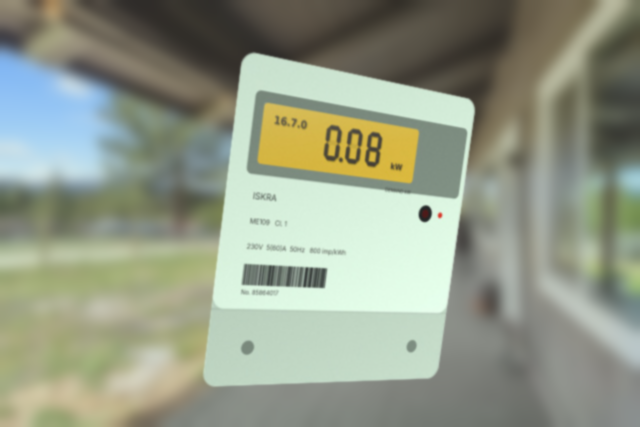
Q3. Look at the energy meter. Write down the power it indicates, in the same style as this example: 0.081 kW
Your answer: 0.08 kW
